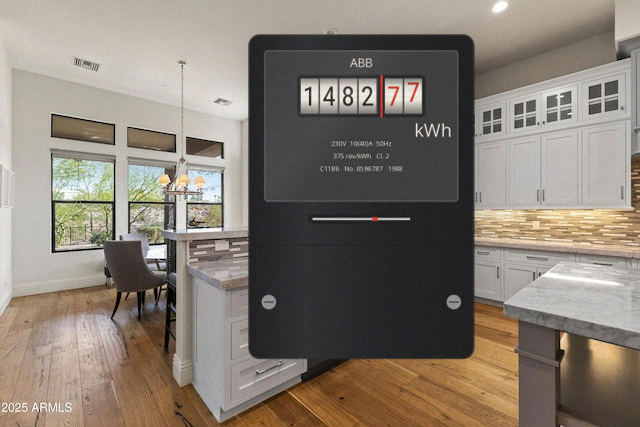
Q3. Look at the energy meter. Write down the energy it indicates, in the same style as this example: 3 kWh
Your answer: 1482.77 kWh
